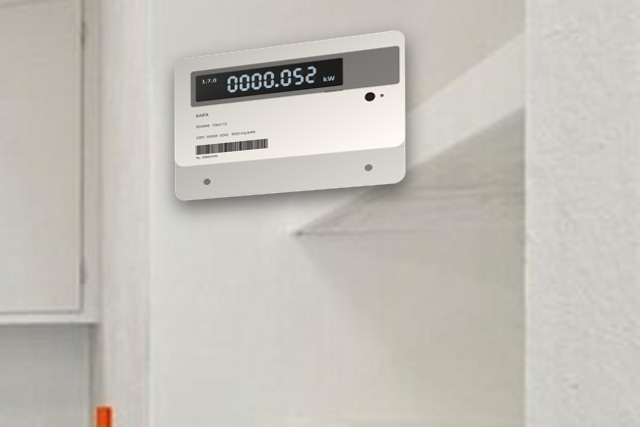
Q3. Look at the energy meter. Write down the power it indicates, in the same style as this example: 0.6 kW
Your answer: 0.052 kW
